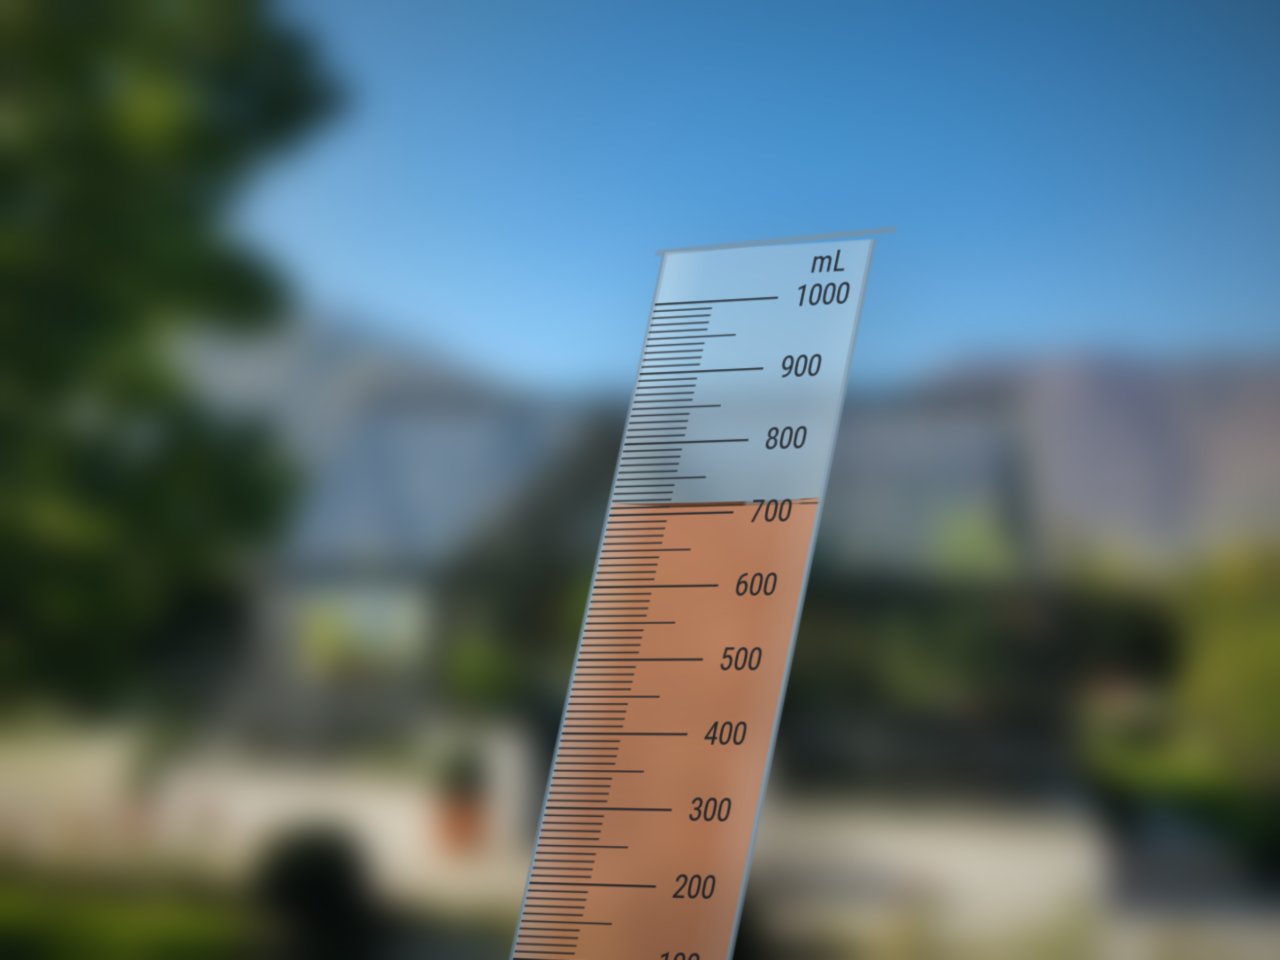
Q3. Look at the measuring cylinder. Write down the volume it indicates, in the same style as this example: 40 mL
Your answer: 710 mL
